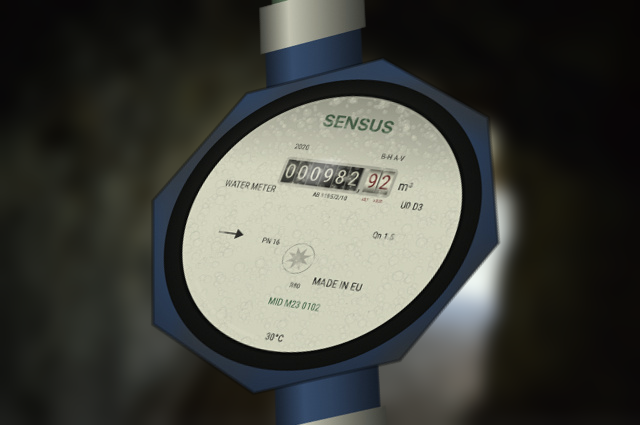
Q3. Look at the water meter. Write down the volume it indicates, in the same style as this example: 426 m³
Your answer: 982.92 m³
